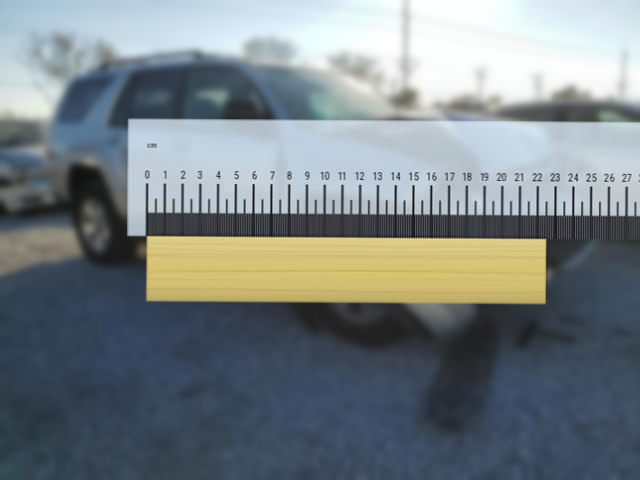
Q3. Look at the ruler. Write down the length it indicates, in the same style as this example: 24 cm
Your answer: 22.5 cm
